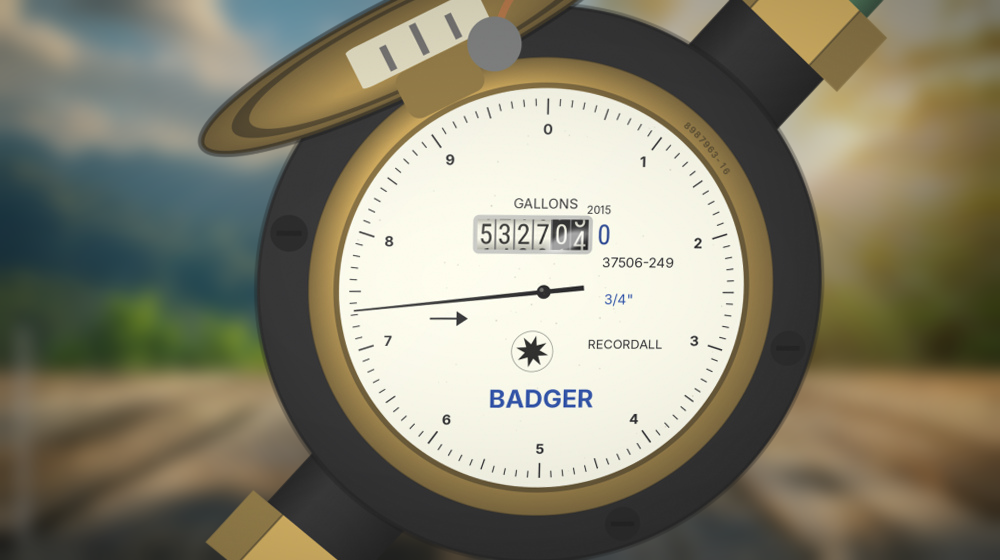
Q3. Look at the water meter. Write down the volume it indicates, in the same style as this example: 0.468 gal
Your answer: 5327037.3 gal
